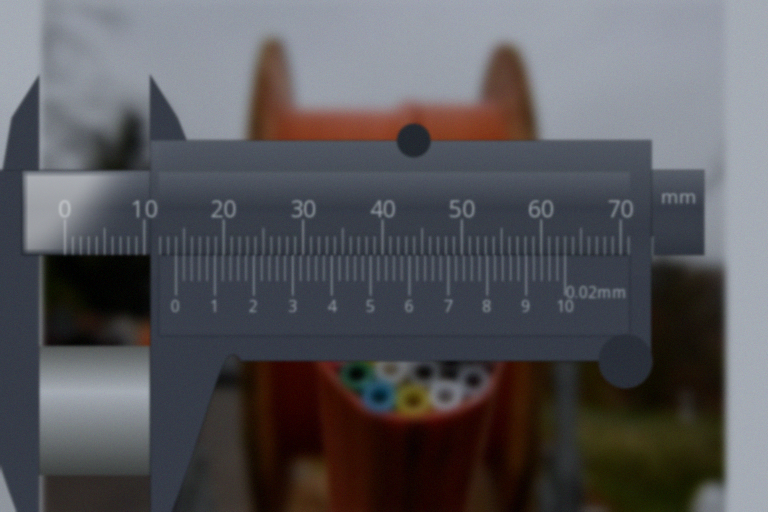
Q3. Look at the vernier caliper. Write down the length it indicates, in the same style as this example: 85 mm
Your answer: 14.0 mm
